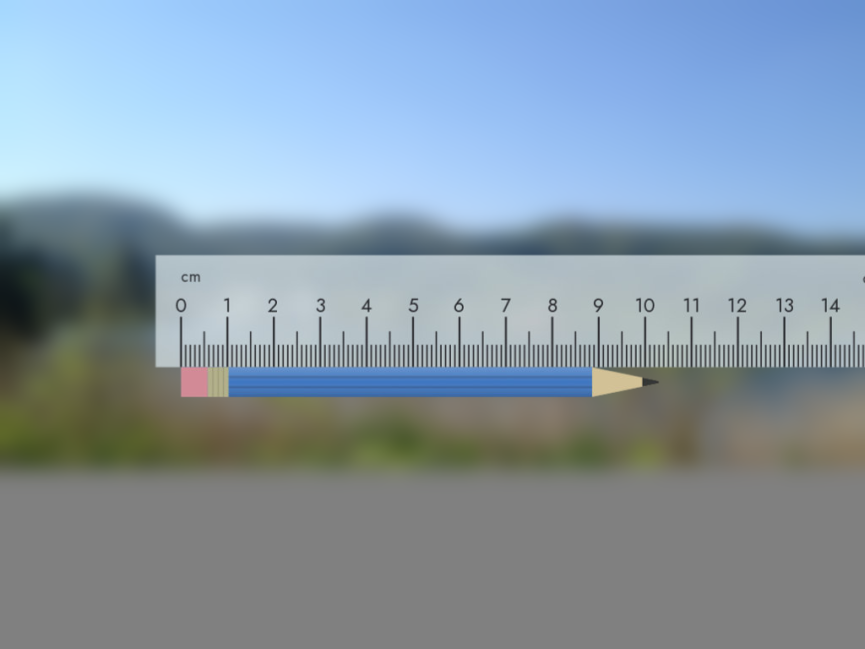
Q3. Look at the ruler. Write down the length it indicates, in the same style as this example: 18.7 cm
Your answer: 10.3 cm
